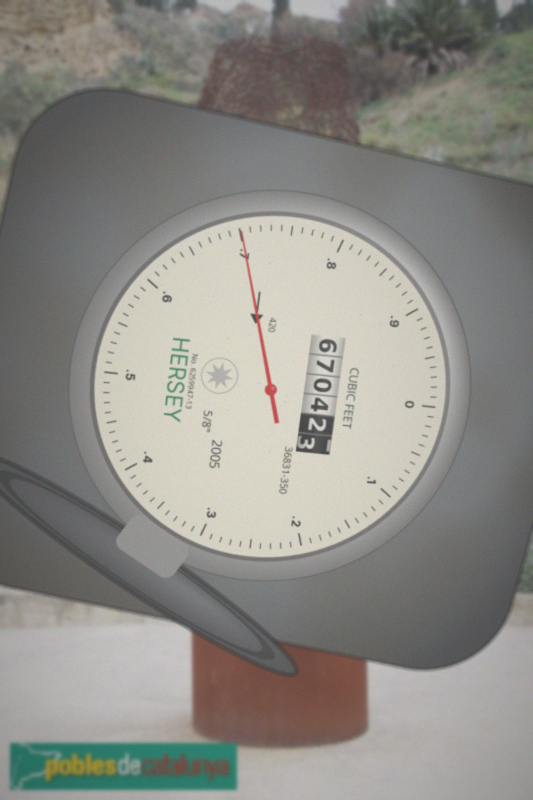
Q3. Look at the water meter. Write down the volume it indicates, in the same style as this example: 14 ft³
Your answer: 670422.70 ft³
